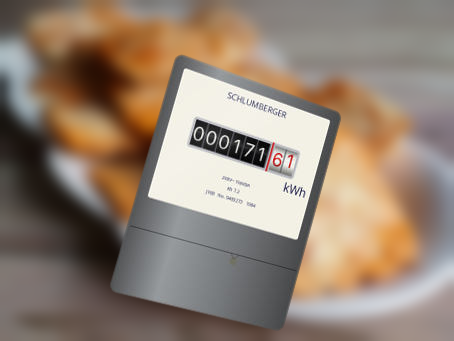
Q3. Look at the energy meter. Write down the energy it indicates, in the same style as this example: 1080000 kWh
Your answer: 171.61 kWh
